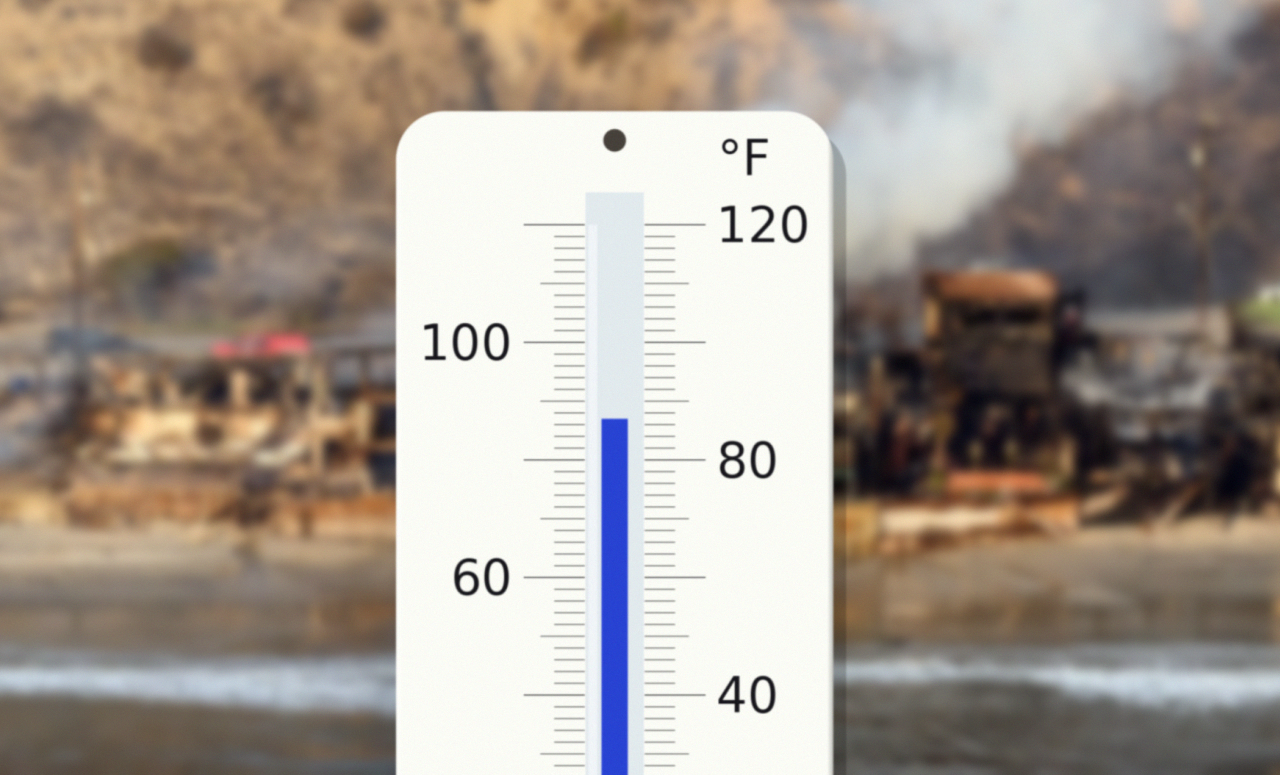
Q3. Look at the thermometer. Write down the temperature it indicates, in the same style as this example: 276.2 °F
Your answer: 87 °F
